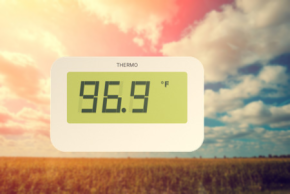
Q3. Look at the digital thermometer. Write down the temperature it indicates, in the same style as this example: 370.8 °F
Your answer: 96.9 °F
